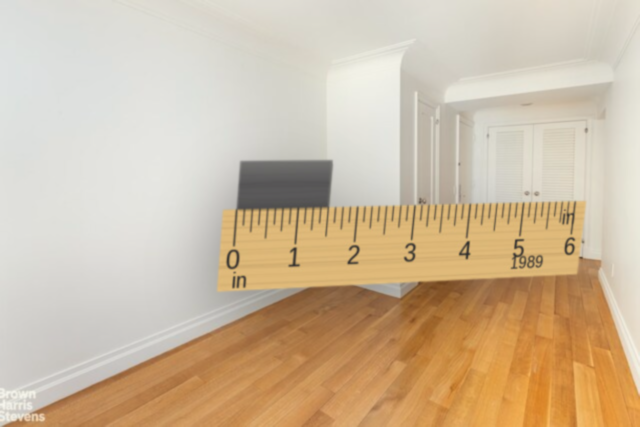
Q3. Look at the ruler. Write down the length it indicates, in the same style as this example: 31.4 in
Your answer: 1.5 in
